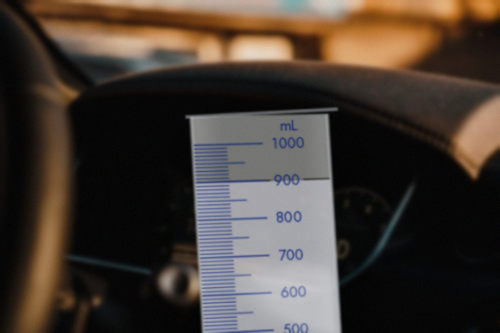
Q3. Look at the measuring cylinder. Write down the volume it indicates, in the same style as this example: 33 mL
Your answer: 900 mL
